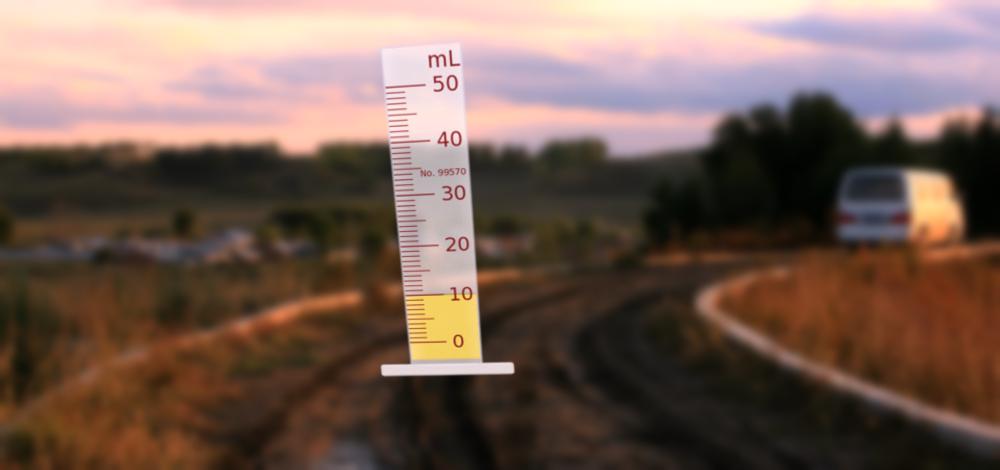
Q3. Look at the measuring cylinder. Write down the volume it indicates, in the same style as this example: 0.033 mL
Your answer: 10 mL
